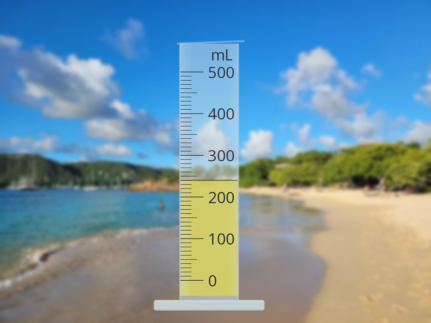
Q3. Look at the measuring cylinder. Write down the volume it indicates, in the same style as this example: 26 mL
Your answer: 240 mL
